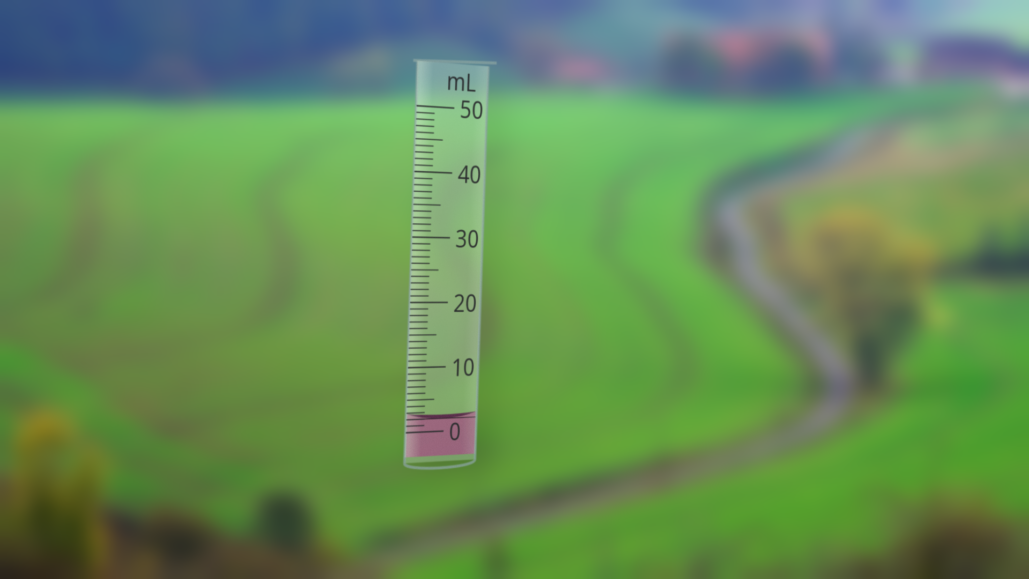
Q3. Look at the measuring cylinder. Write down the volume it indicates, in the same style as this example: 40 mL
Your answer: 2 mL
